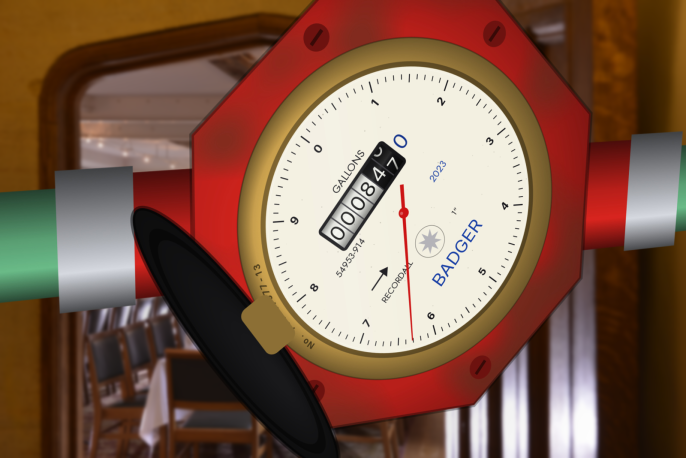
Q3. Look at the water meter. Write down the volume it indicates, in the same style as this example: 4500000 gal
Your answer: 8466.3 gal
